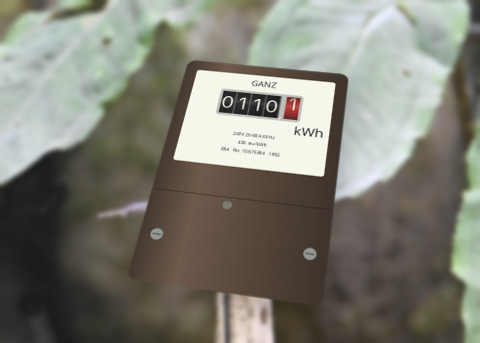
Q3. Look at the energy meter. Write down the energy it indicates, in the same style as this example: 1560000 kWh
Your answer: 110.1 kWh
